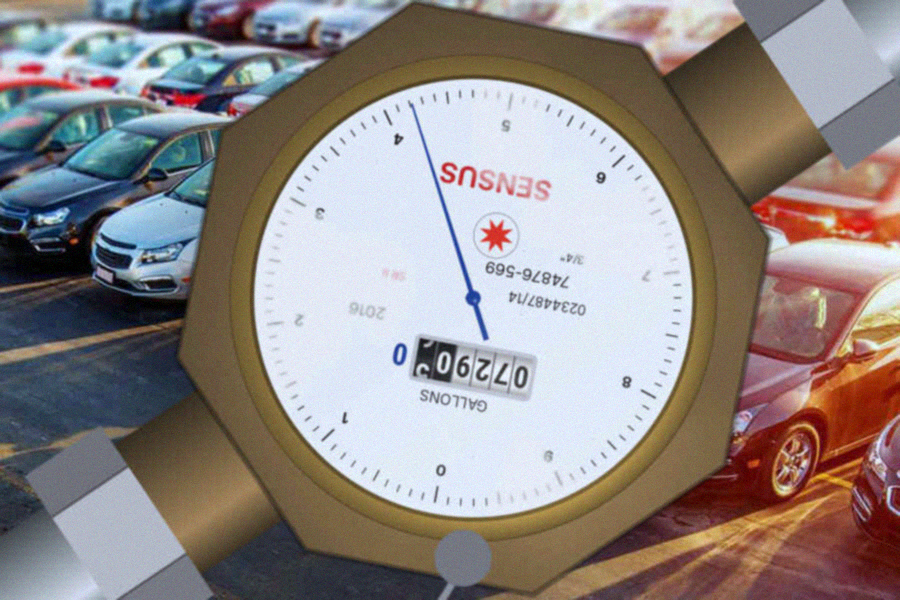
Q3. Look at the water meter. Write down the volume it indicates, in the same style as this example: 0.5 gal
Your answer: 729054.2 gal
